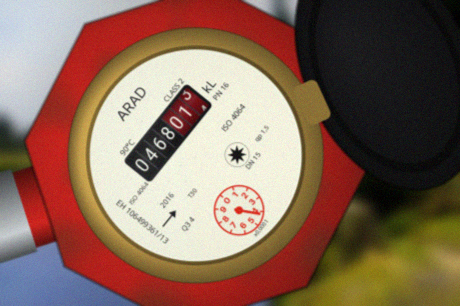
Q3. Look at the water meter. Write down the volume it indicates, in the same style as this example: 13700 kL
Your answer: 468.0134 kL
